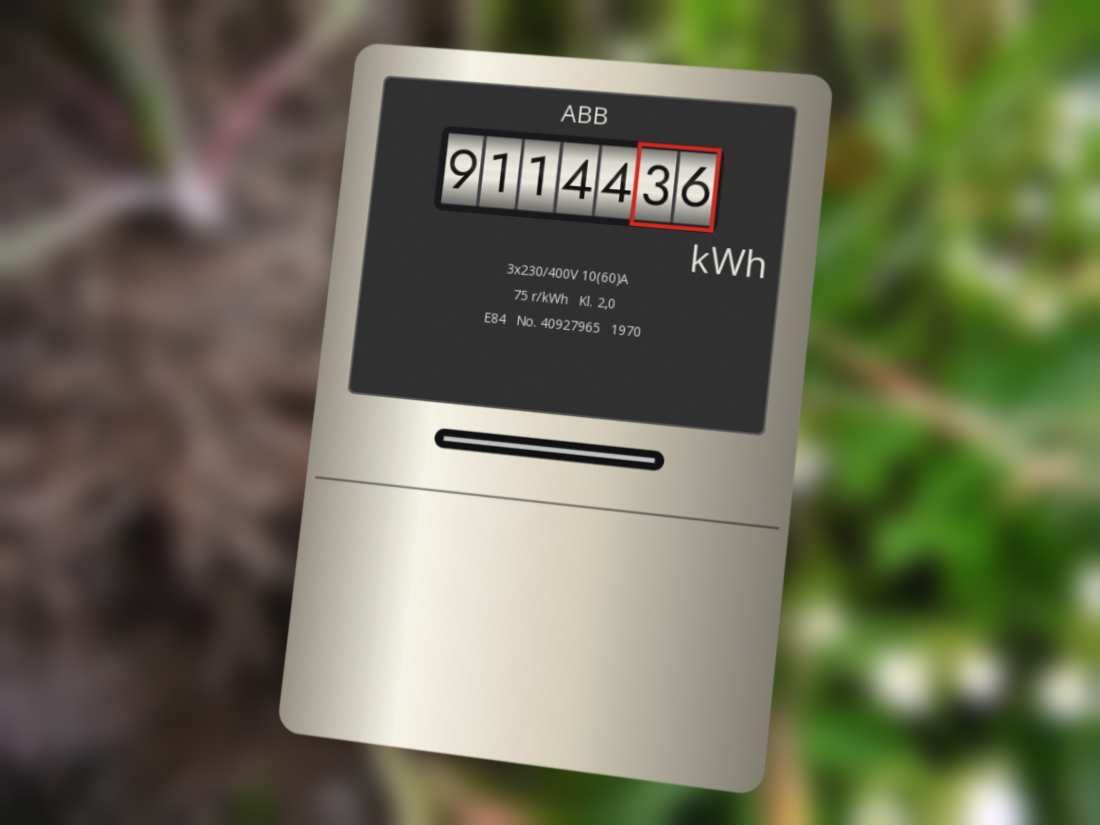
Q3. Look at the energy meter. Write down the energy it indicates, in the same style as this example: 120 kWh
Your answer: 91144.36 kWh
